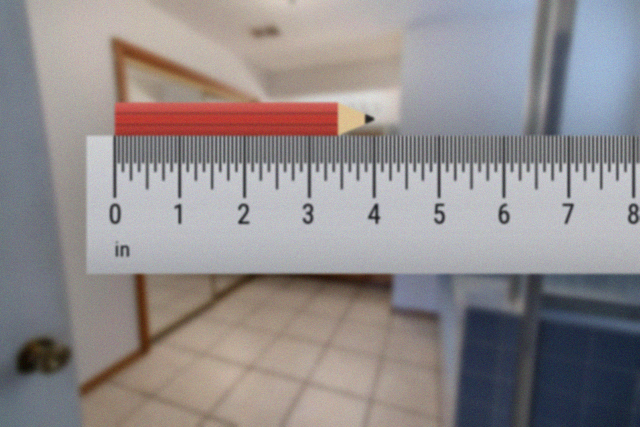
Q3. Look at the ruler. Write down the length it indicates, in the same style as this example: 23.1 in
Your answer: 4 in
